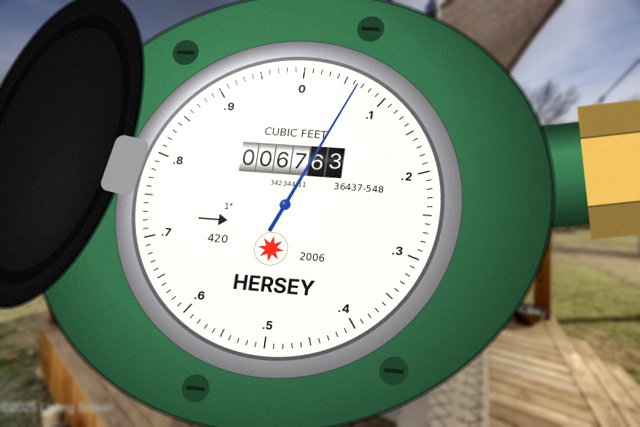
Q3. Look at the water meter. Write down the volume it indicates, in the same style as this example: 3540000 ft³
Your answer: 6763.06 ft³
